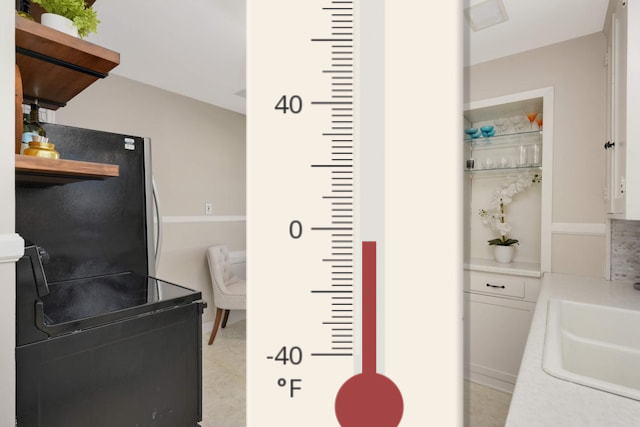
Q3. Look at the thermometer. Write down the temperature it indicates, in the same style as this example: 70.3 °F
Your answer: -4 °F
